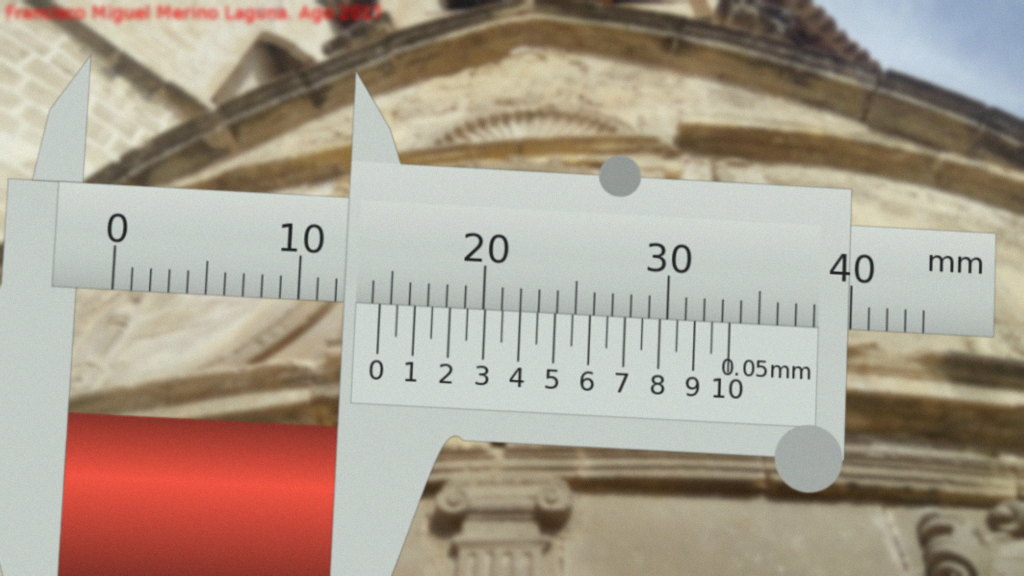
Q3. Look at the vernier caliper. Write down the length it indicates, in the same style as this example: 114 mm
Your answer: 14.4 mm
